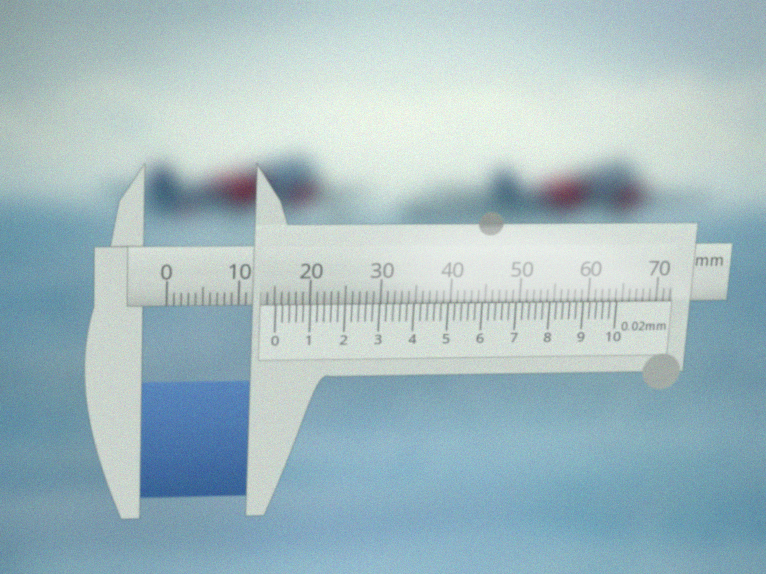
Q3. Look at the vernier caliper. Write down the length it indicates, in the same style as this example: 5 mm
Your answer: 15.2 mm
